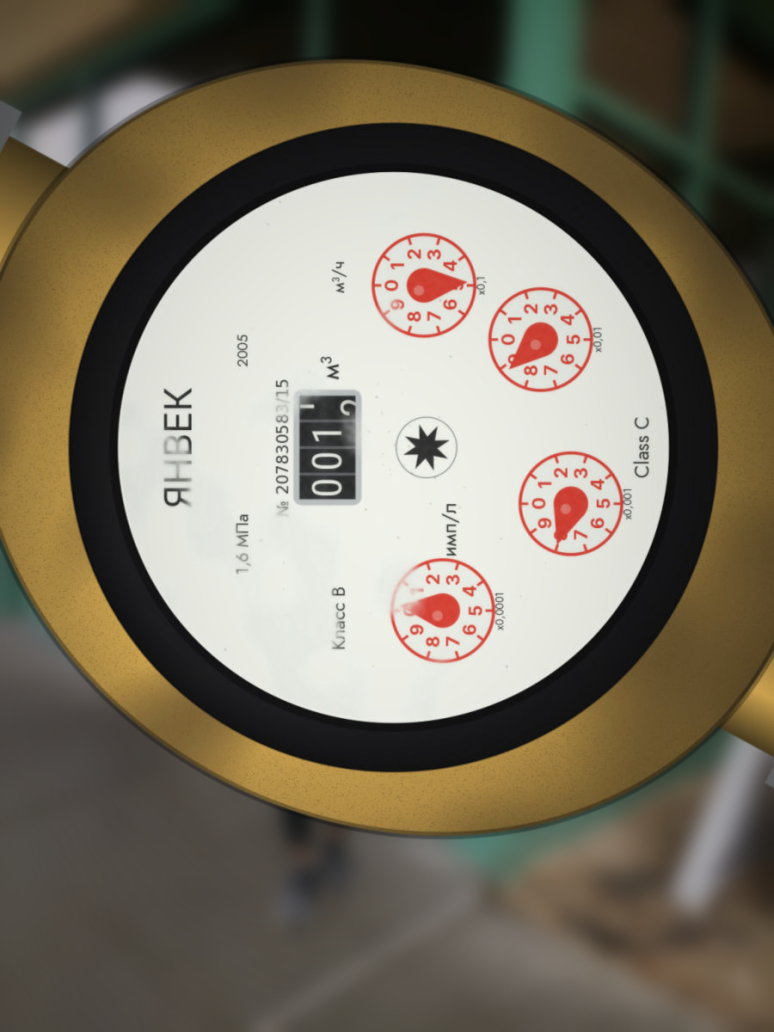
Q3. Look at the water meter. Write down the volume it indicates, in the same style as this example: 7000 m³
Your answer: 11.4880 m³
